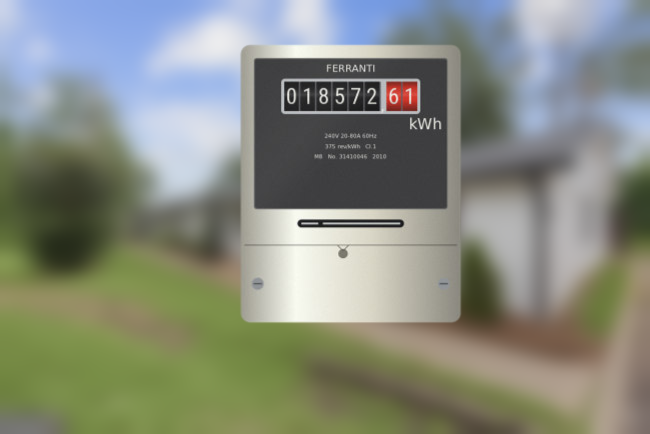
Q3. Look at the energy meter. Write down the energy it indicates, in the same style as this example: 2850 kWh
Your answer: 18572.61 kWh
